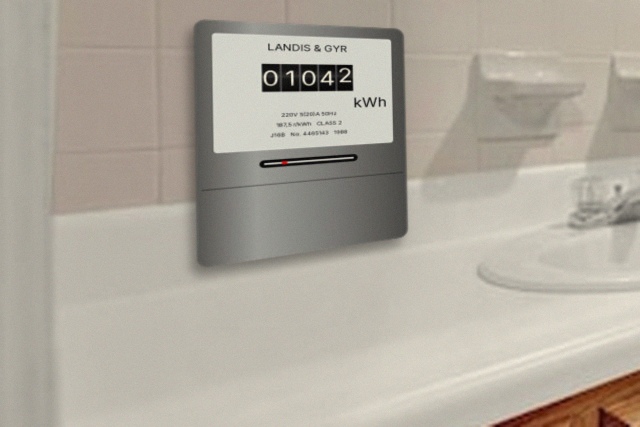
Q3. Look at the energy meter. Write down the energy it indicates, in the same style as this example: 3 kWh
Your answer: 1042 kWh
